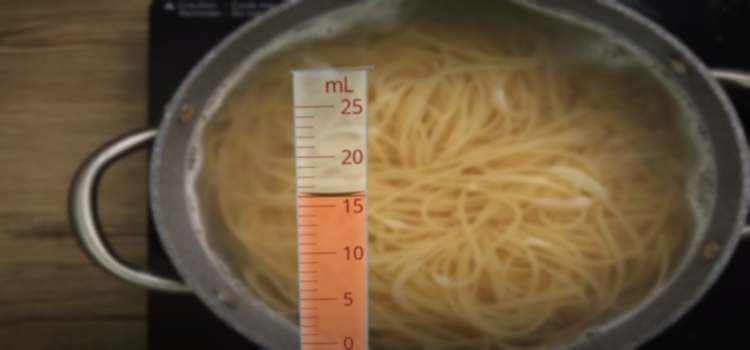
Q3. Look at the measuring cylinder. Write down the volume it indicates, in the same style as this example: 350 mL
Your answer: 16 mL
